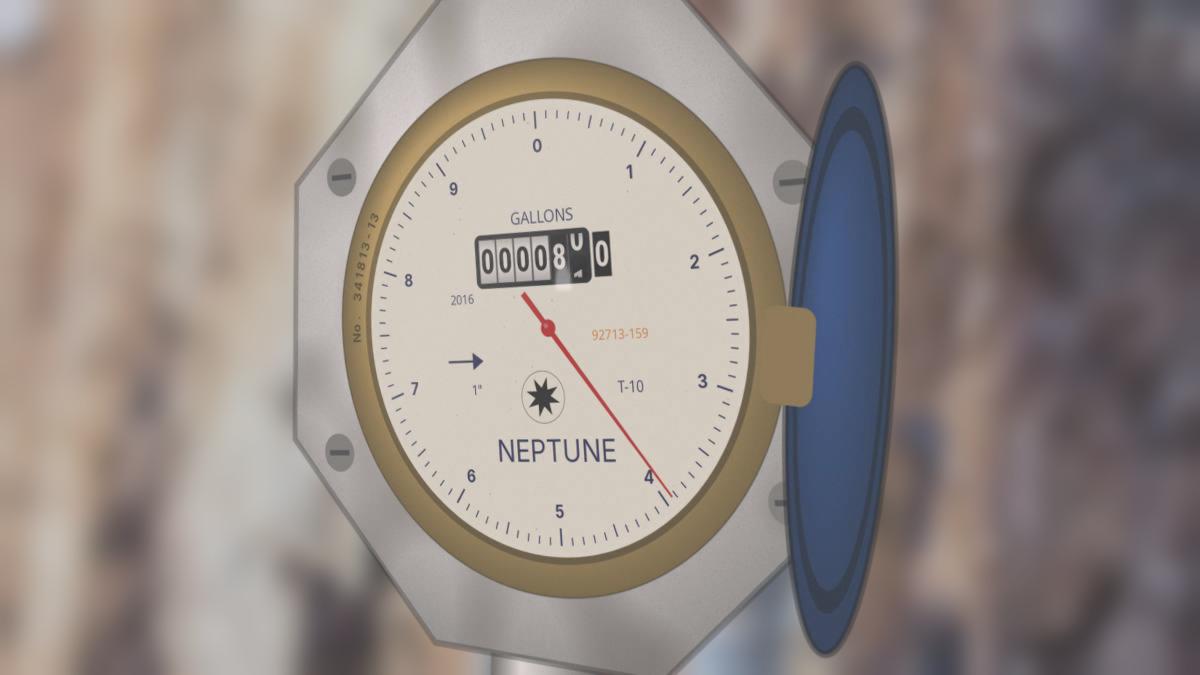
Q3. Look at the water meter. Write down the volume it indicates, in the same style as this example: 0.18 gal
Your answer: 803.9 gal
